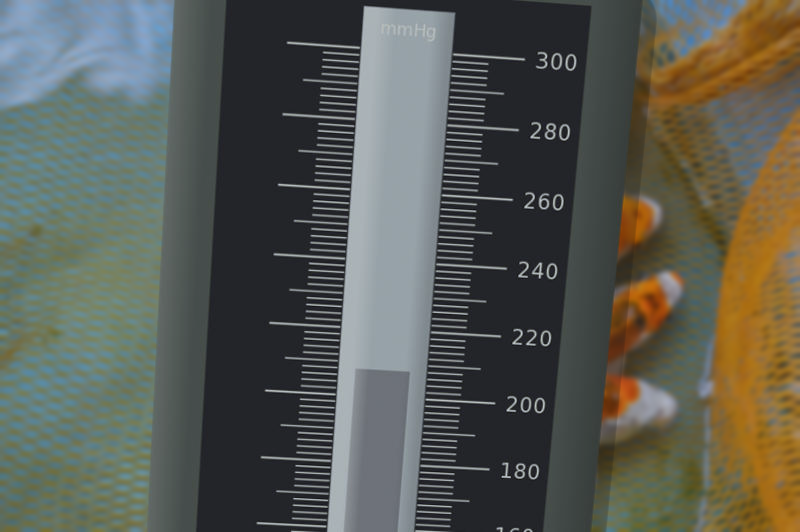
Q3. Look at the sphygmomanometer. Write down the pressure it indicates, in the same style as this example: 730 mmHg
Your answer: 208 mmHg
